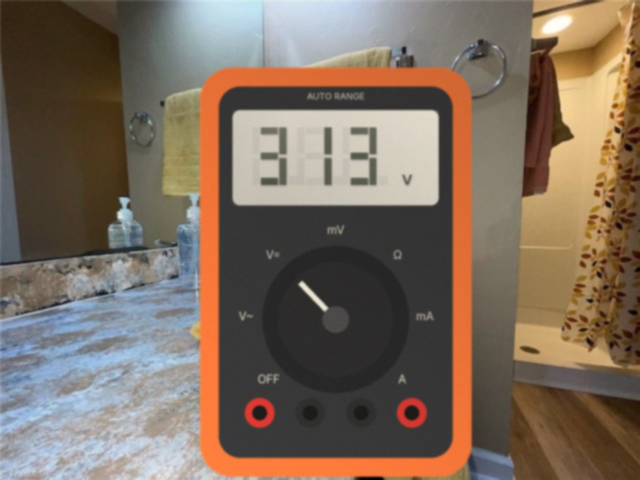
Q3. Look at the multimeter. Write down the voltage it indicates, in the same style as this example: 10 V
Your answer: 313 V
